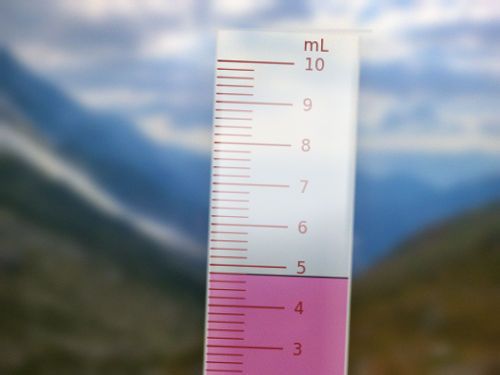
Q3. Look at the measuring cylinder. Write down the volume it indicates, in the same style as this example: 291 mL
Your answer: 4.8 mL
